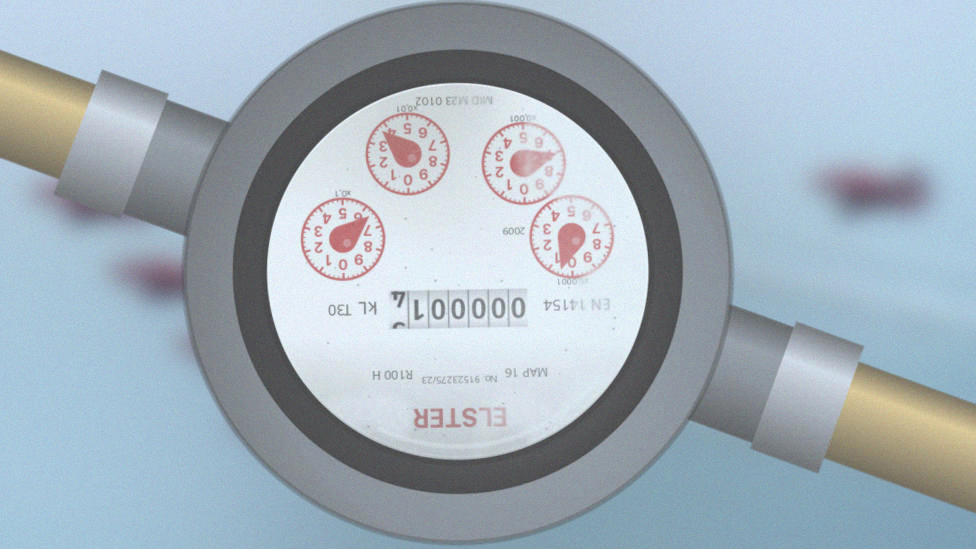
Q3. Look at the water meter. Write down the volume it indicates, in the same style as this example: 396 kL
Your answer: 13.6370 kL
